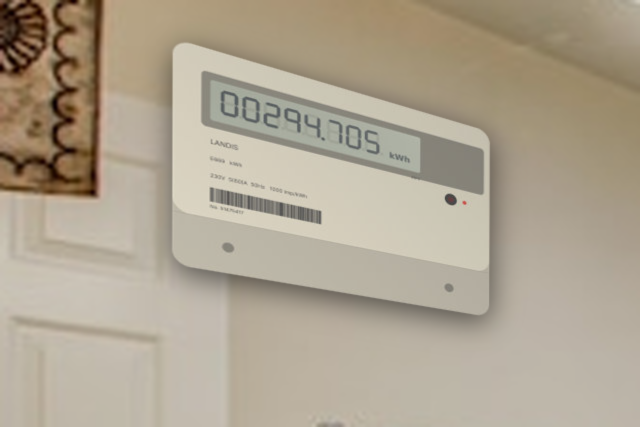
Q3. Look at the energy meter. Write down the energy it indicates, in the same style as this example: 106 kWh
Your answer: 294.705 kWh
